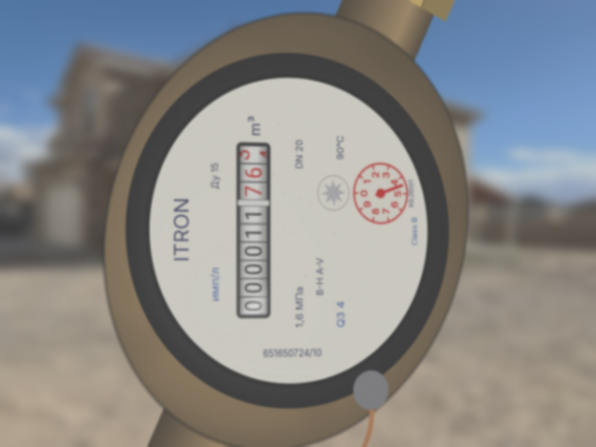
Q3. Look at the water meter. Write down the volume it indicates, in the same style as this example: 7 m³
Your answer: 11.7634 m³
